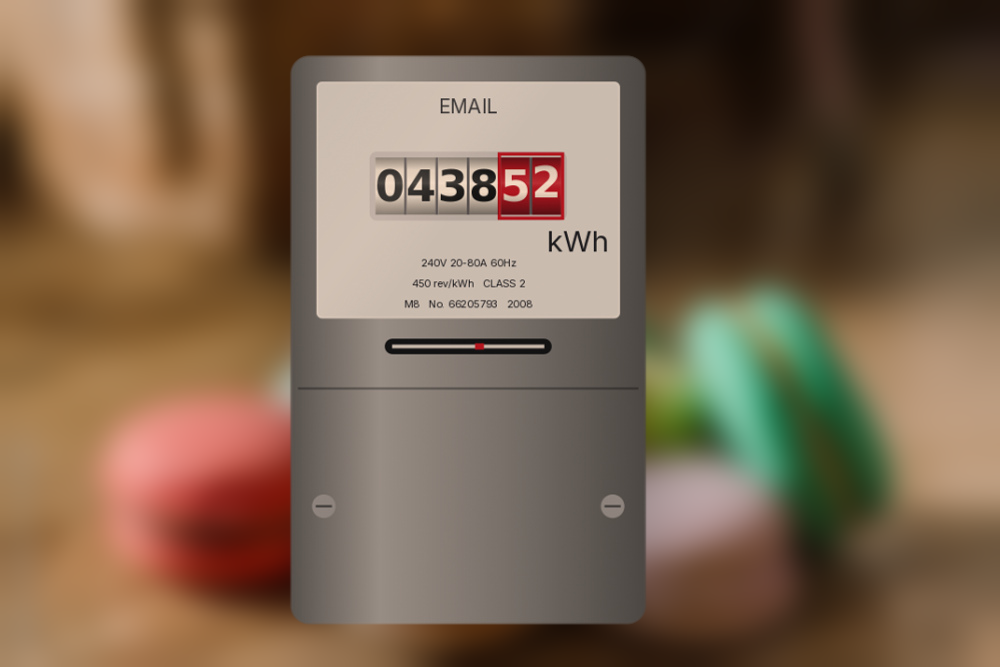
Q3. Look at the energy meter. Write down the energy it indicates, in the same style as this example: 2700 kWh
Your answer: 438.52 kWh
